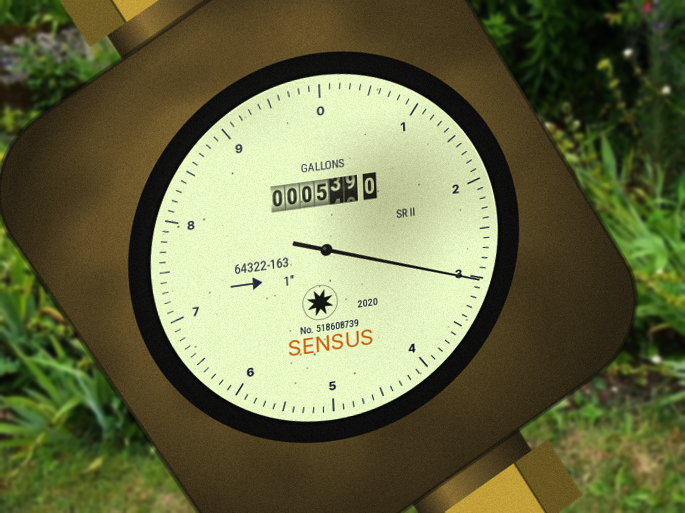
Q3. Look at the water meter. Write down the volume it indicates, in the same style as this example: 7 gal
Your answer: 5393.0 gal
